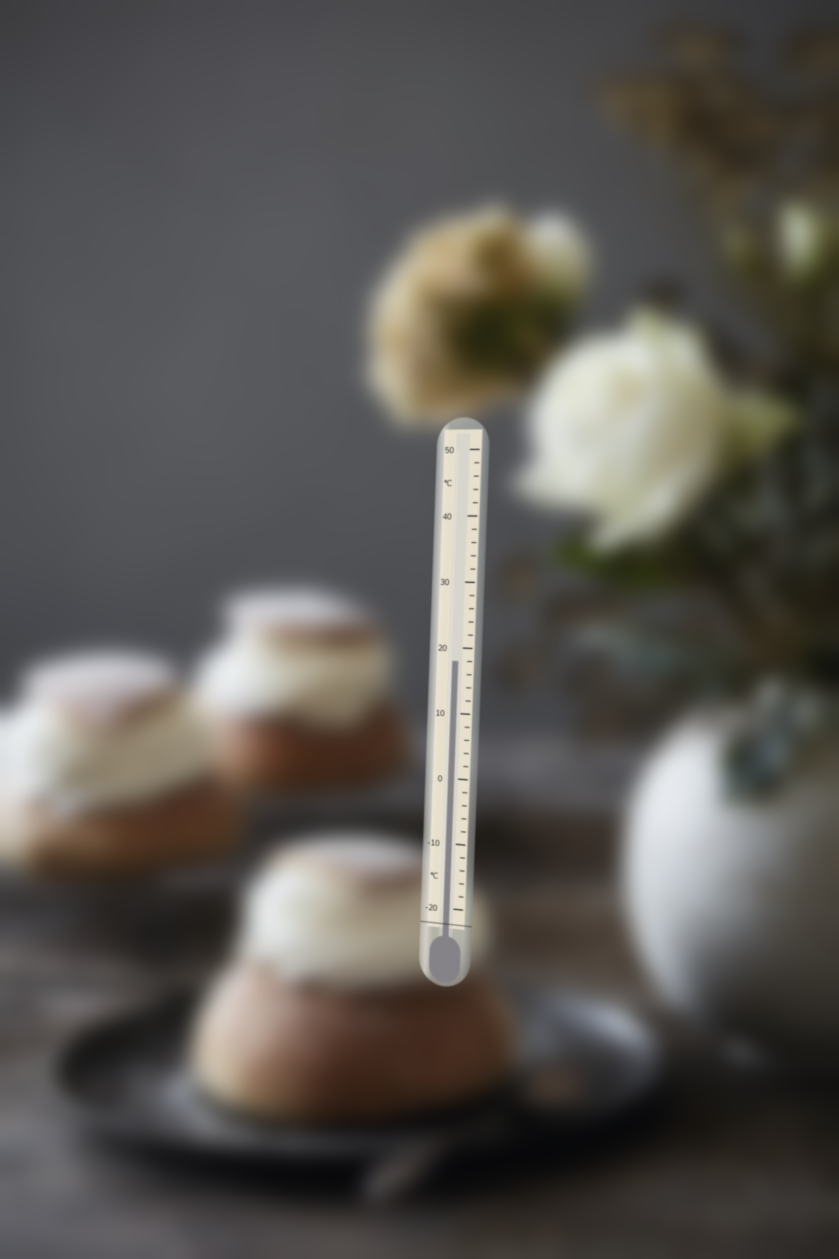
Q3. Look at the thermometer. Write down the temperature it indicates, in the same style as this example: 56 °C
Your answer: 18 °C
